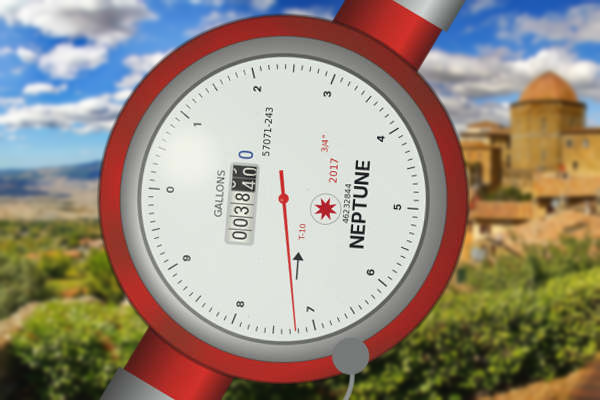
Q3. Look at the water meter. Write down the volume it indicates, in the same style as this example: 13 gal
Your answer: 38397.2 gal
